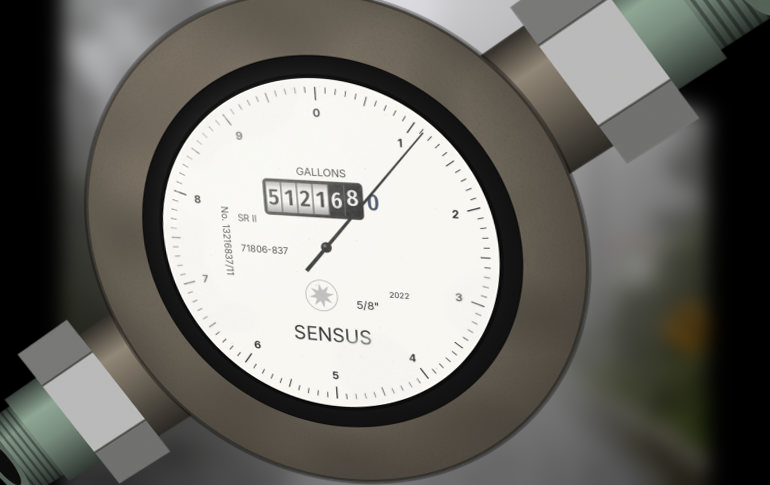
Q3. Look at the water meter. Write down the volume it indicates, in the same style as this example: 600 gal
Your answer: 5121681.1 gal
